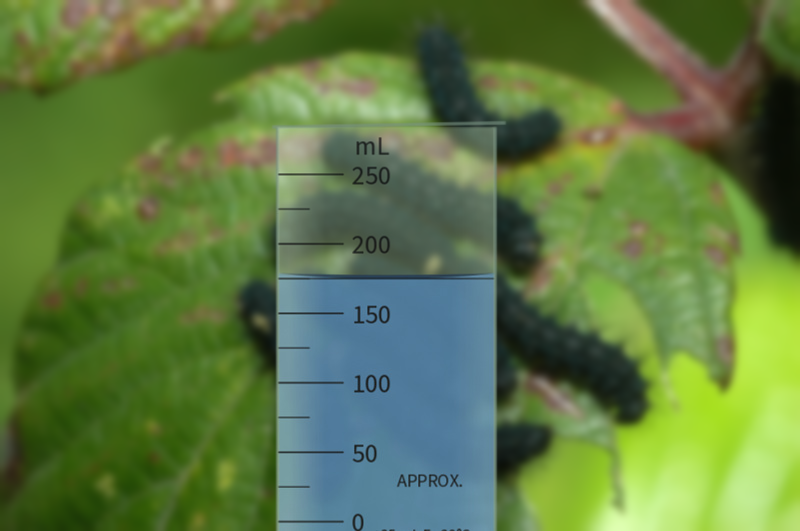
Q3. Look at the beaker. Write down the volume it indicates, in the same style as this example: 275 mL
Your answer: 175 mL
